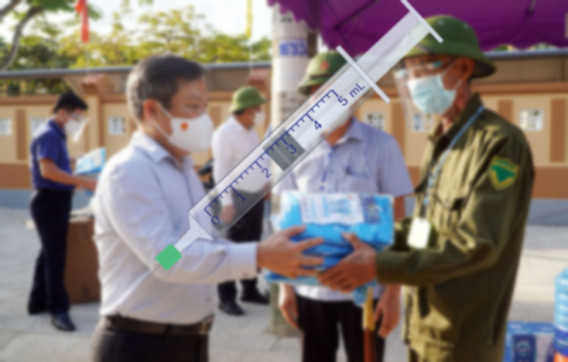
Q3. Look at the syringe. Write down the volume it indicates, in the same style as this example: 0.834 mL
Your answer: 2.4 mL
